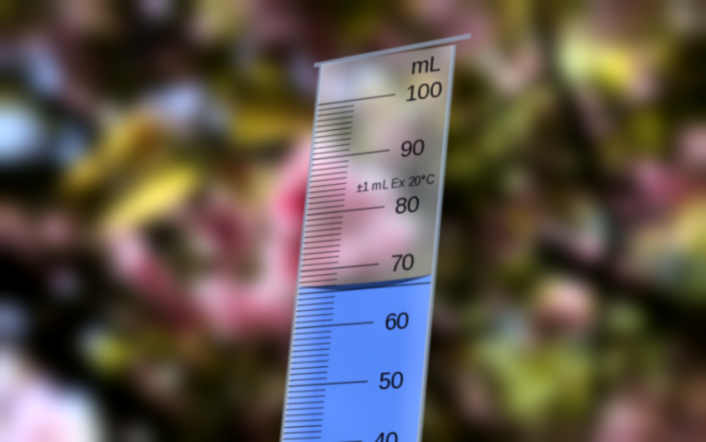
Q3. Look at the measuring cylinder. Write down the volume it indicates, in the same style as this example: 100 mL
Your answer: 66 mL
